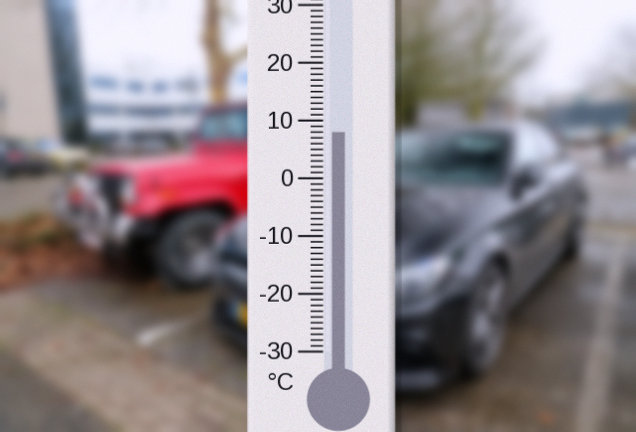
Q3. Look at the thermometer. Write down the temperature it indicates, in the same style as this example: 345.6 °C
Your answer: 8 °C
